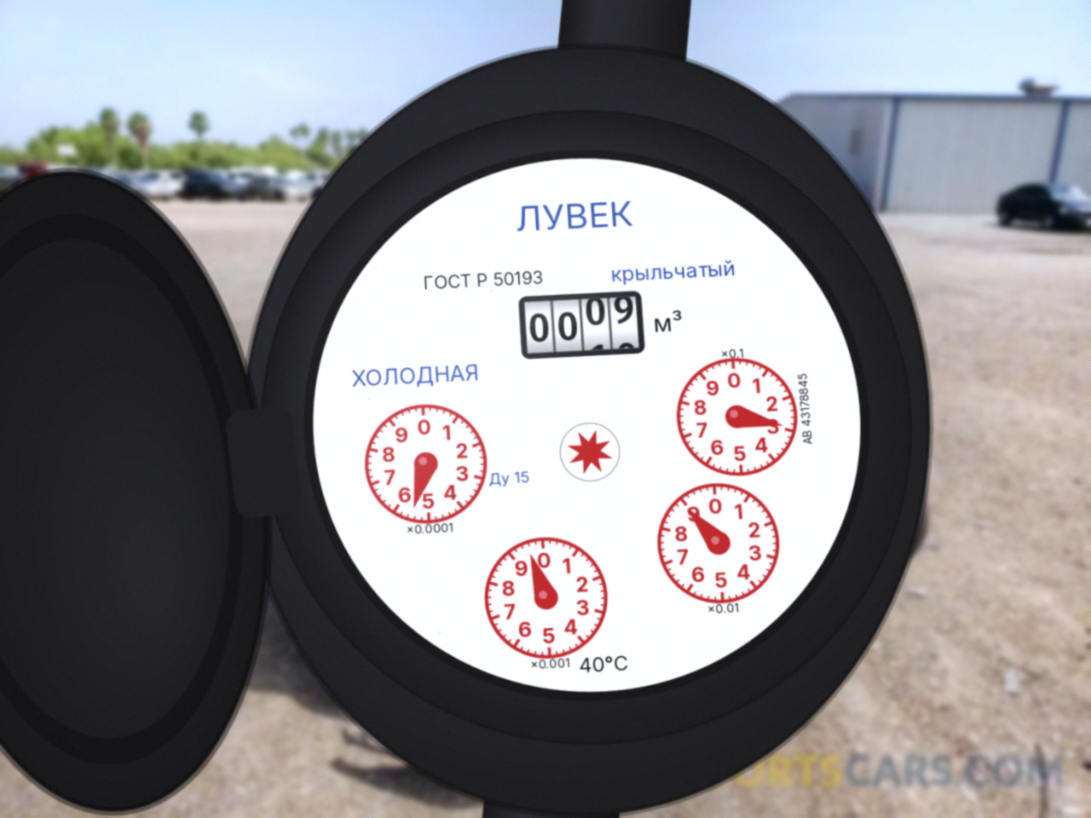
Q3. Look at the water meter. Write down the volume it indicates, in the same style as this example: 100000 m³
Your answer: 9.2895 m³
